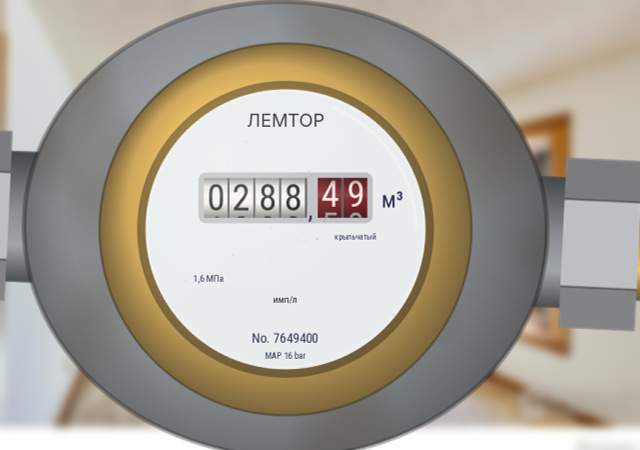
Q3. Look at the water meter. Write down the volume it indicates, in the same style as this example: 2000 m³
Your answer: 288.49 m³
